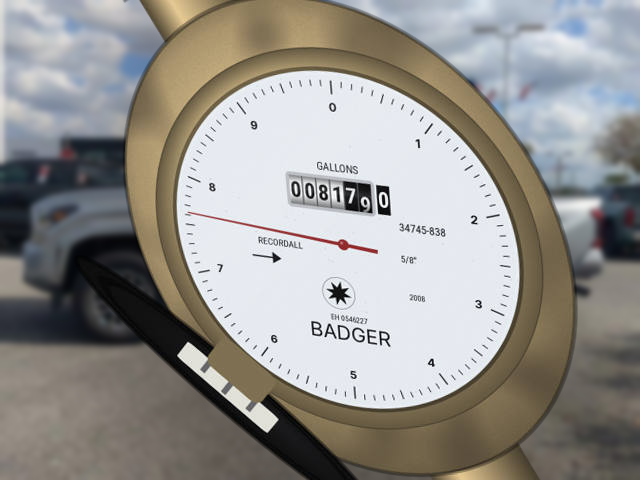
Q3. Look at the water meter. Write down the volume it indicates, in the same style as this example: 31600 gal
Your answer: 81787.6 gal
